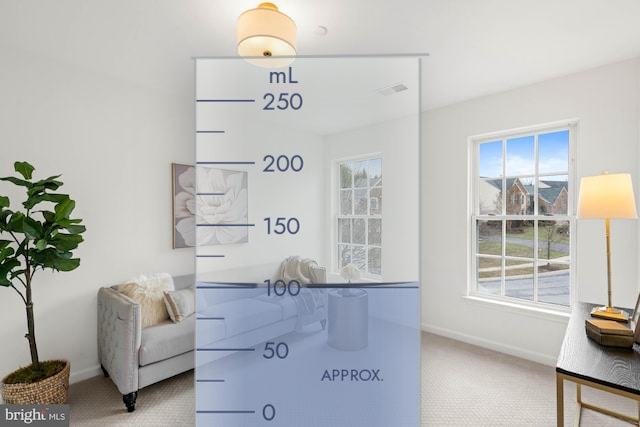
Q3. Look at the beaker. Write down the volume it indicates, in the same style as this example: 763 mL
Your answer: 100 mL
